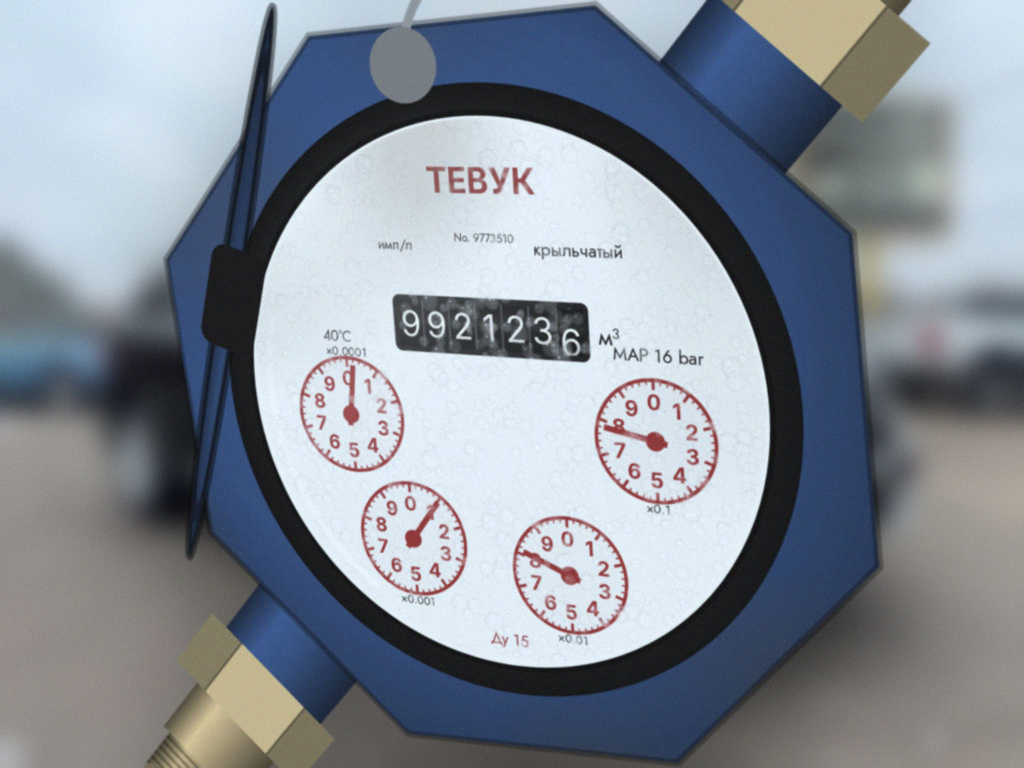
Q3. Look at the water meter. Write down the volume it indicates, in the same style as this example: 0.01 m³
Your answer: 9921235.7810 m³
